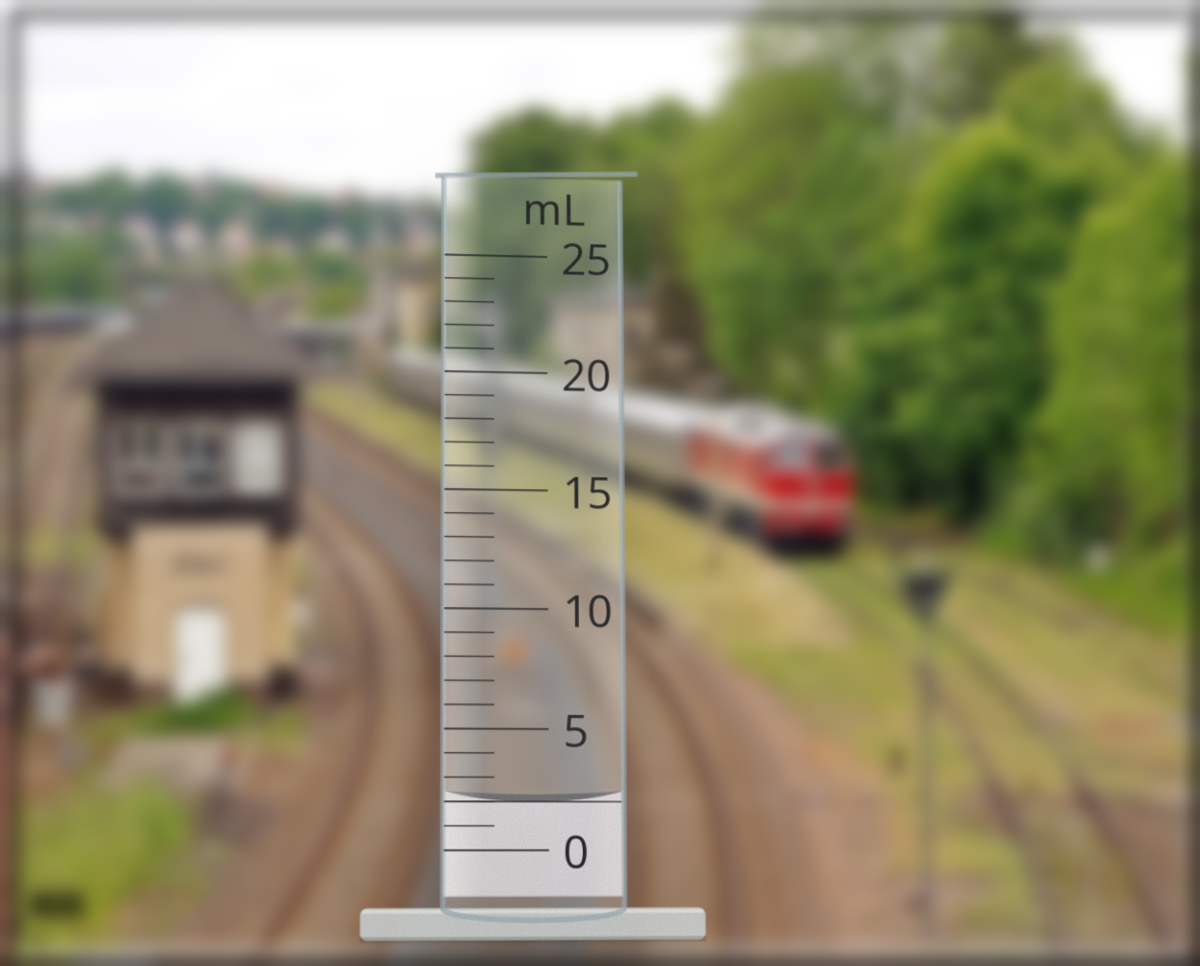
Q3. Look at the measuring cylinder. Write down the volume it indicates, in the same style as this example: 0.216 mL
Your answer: 2 mL
